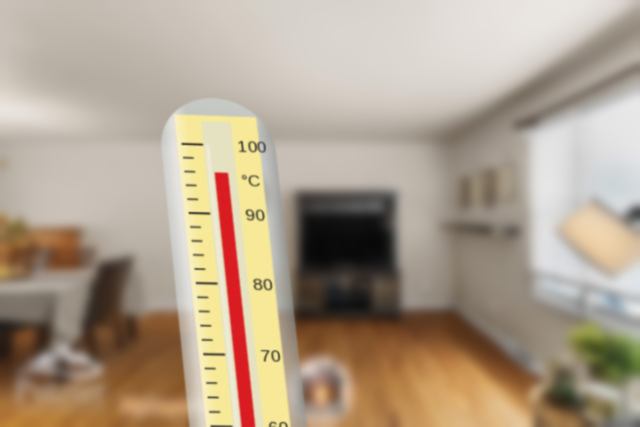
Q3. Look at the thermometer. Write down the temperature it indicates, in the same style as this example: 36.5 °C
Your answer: 96 °C
